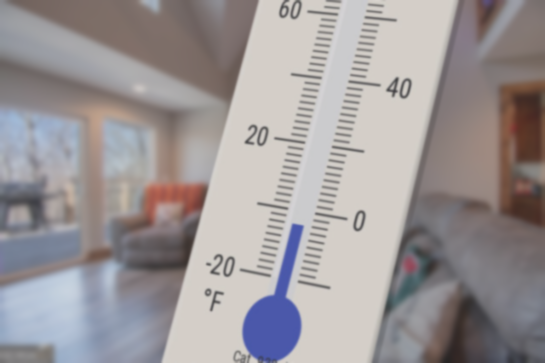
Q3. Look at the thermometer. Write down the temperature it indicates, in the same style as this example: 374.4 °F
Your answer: -4 °F
